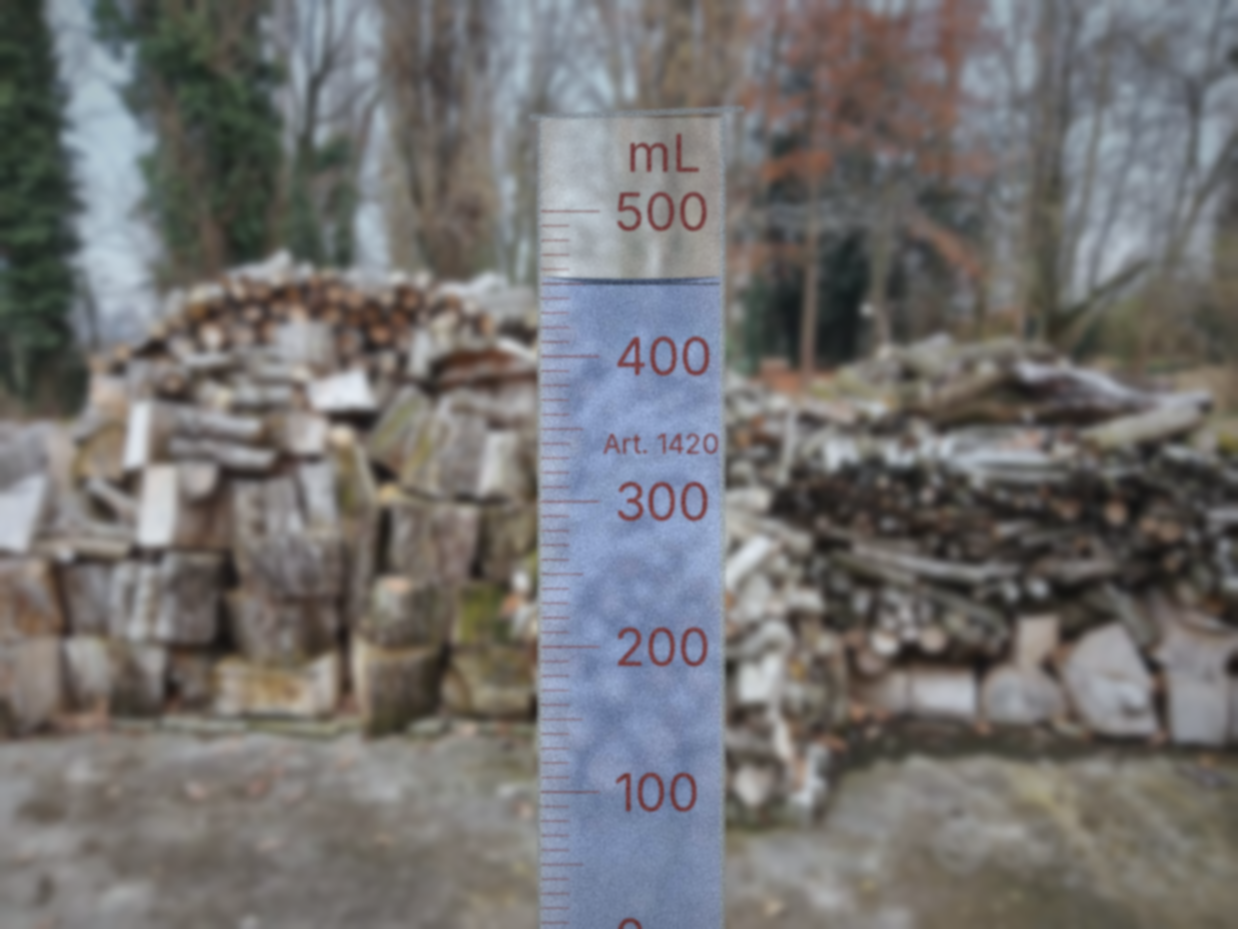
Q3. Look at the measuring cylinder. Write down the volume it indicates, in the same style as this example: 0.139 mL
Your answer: 450 mL
